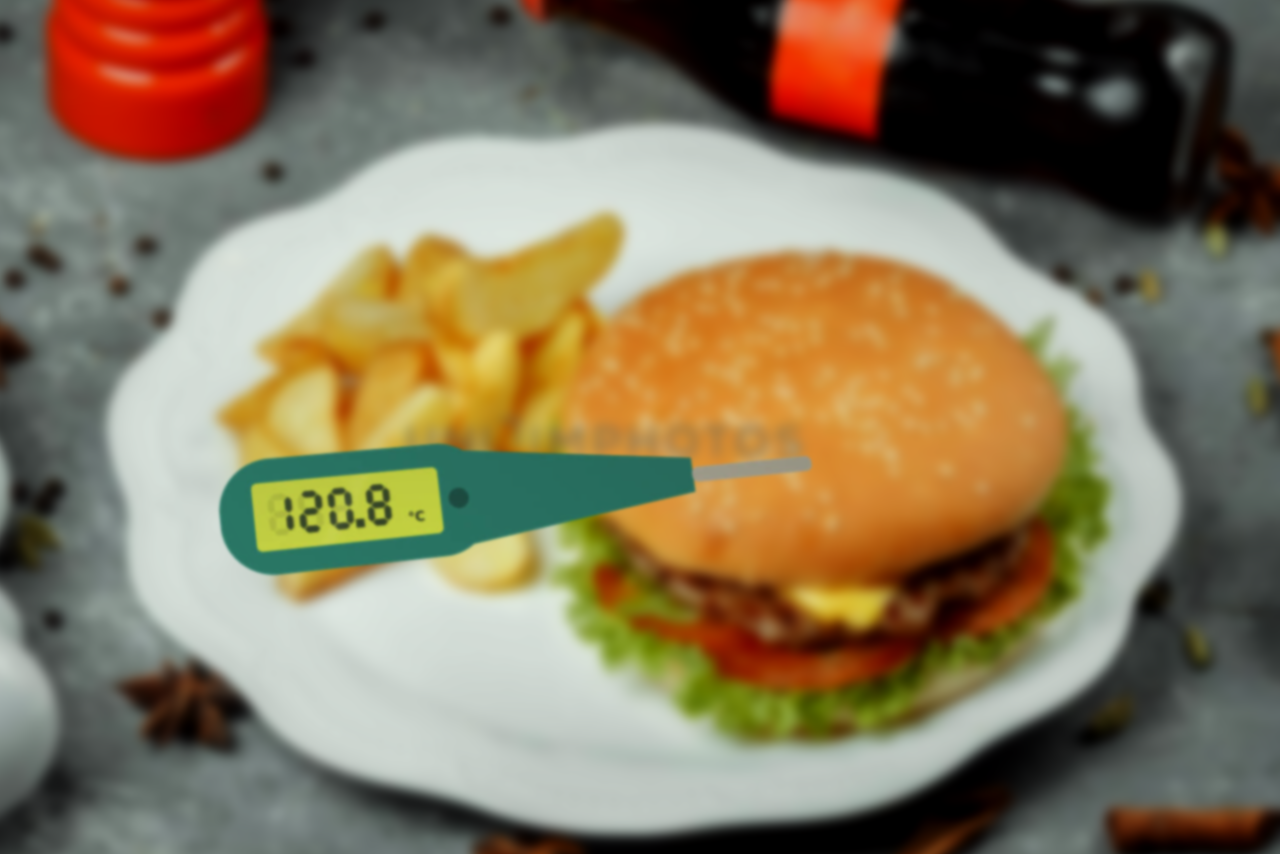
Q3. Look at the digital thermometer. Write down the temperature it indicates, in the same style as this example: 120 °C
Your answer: 120.8 °C
